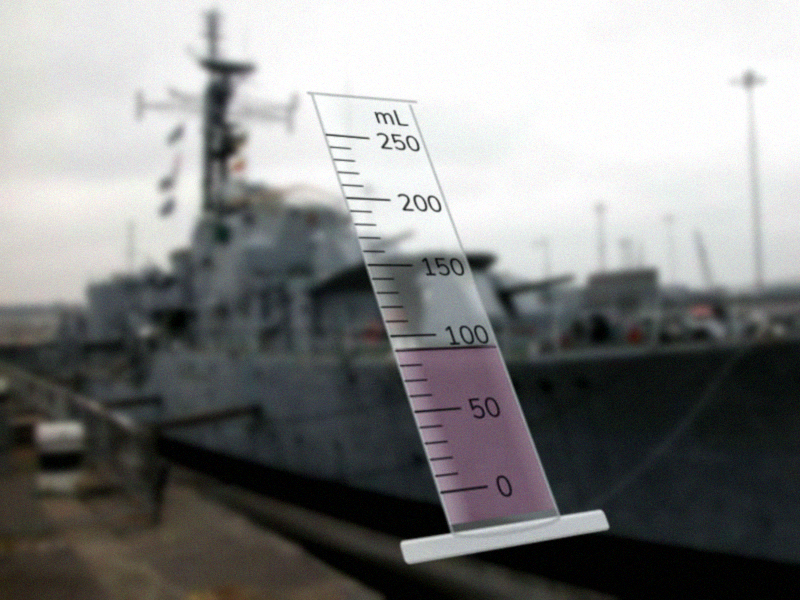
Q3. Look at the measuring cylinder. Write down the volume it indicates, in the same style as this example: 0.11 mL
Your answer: 90 mL
